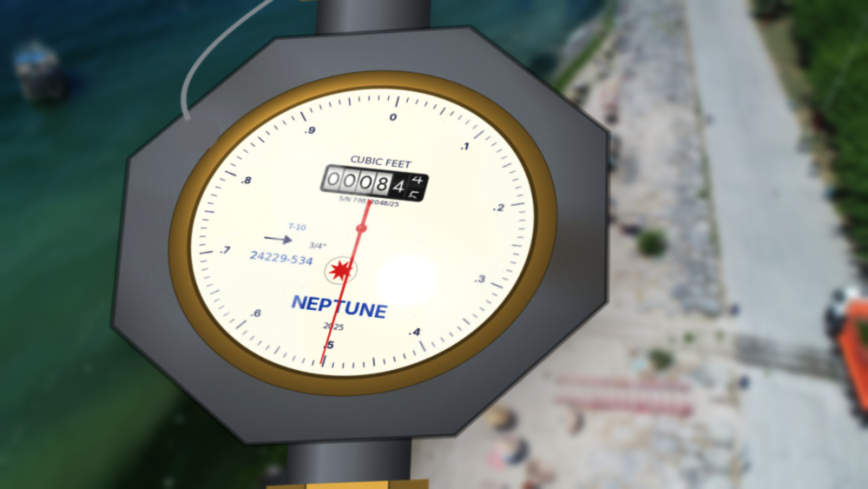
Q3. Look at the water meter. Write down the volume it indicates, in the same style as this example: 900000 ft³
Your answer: 844.50 ft³
